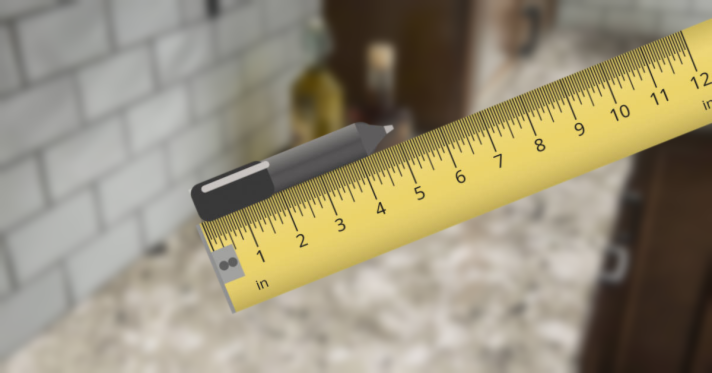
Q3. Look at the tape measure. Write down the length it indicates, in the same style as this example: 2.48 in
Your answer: 5 in
